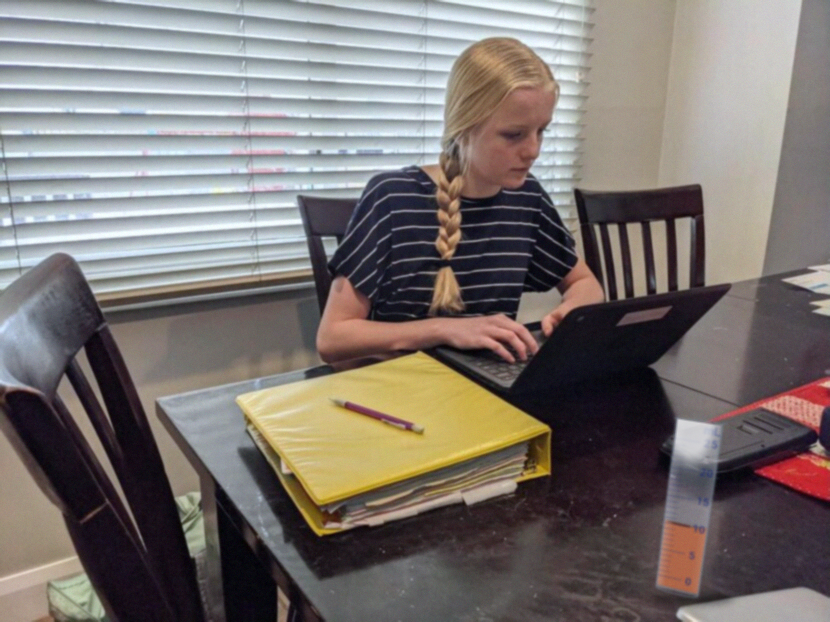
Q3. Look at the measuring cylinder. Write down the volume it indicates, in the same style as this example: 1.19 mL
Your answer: 10 mL
